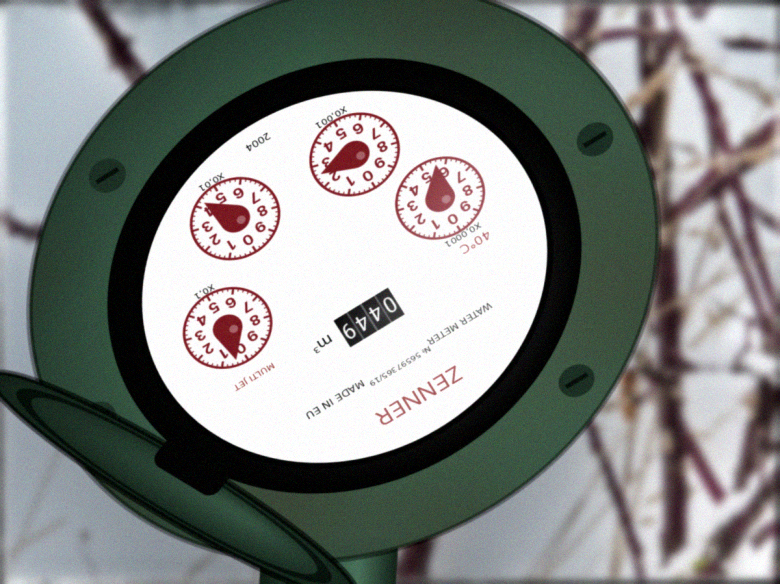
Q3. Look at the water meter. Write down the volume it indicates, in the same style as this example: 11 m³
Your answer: 449.0425 m³
